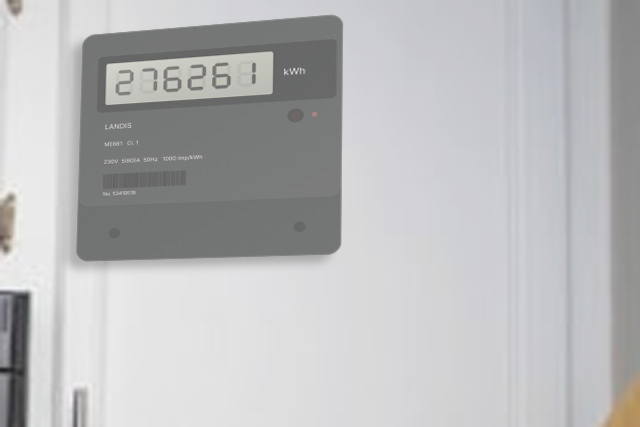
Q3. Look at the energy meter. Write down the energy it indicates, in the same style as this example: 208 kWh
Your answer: 276261 kWh
